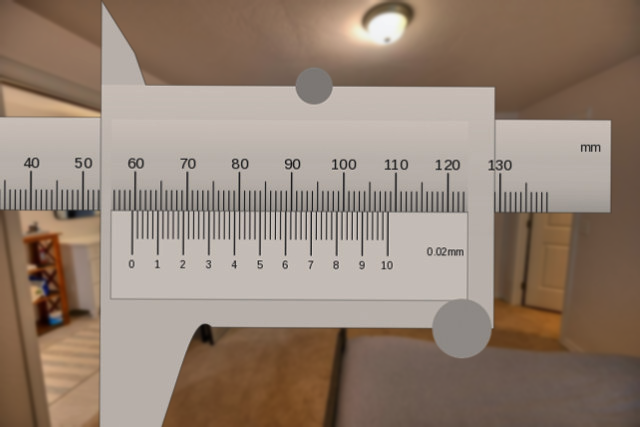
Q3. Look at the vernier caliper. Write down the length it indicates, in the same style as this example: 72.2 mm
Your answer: 59.5 mm
